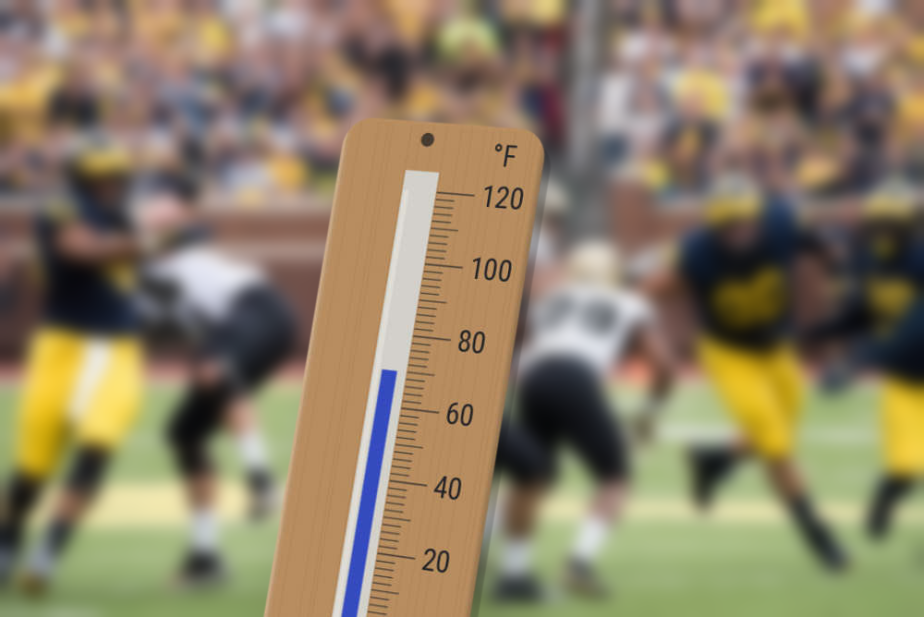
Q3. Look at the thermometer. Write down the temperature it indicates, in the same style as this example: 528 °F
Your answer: 70 °F
